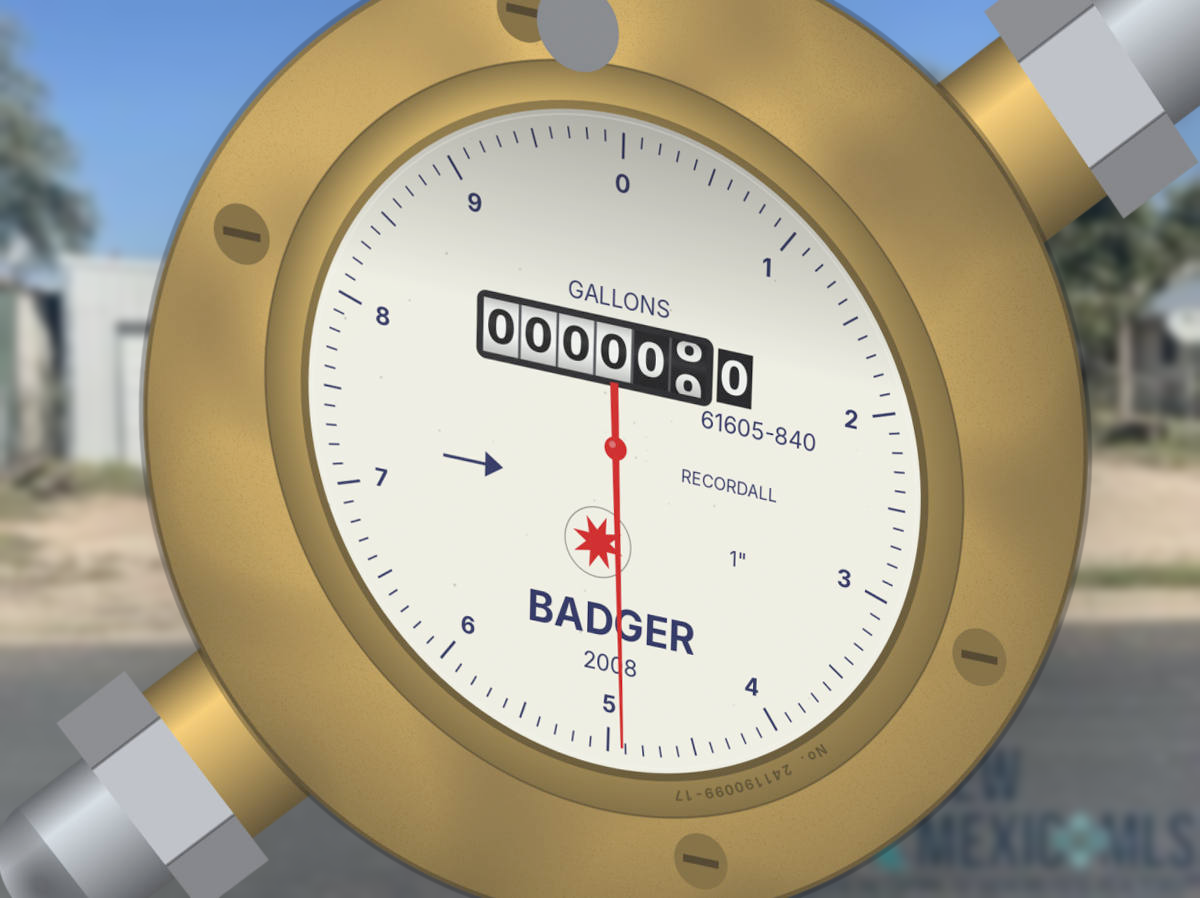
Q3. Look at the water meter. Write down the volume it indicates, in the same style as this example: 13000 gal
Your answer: 84.9 gal
